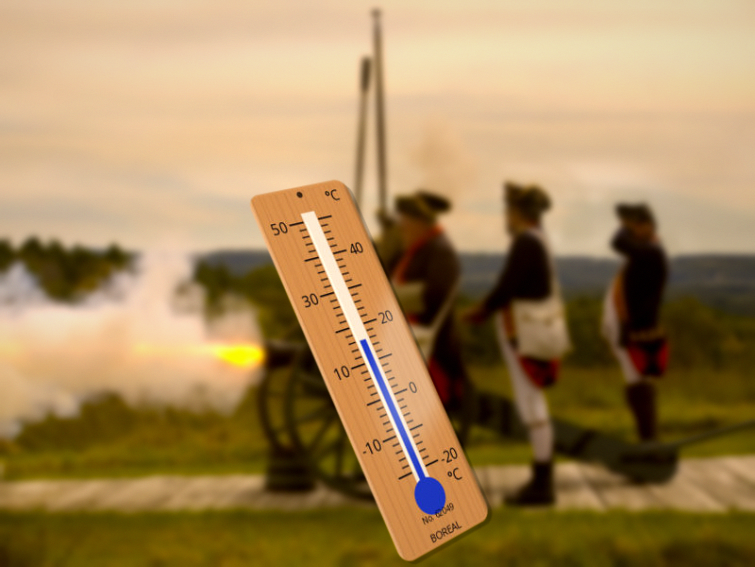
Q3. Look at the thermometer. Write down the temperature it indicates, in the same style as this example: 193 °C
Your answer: 16 °C
